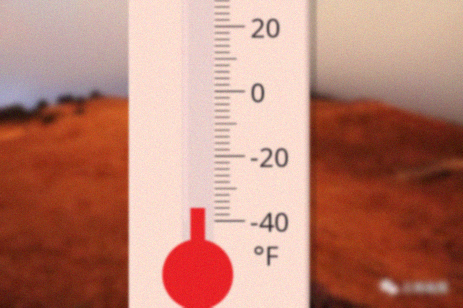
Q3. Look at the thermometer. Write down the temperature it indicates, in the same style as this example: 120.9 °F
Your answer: -36 °F
